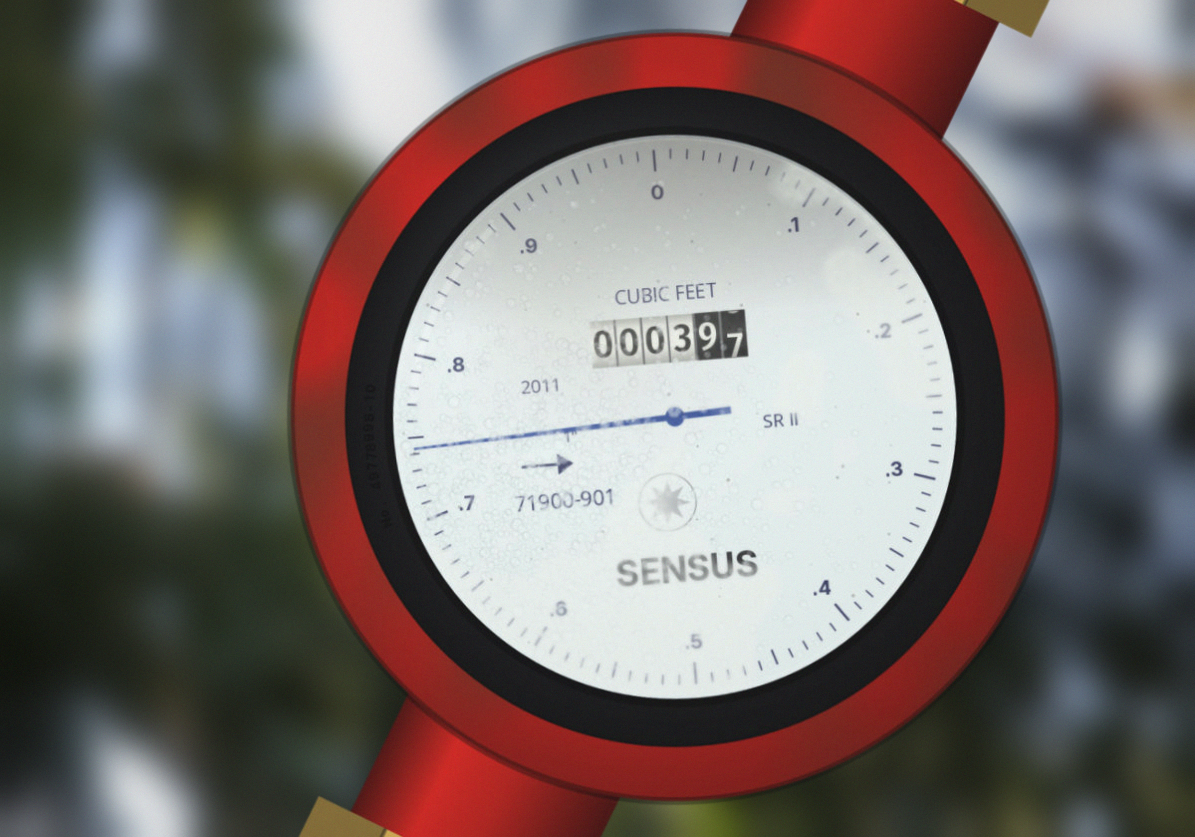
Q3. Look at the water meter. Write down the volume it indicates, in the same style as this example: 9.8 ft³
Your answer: 396.74 ft³
